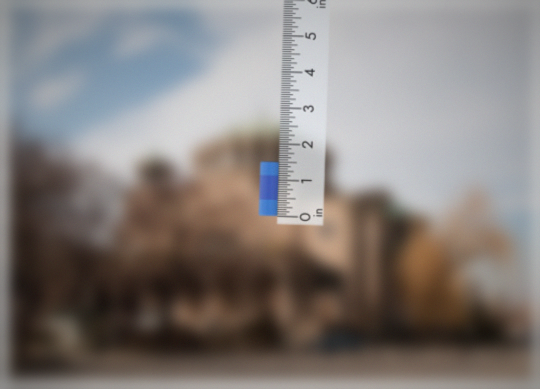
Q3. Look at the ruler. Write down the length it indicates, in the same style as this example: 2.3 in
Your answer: 1.5 in
